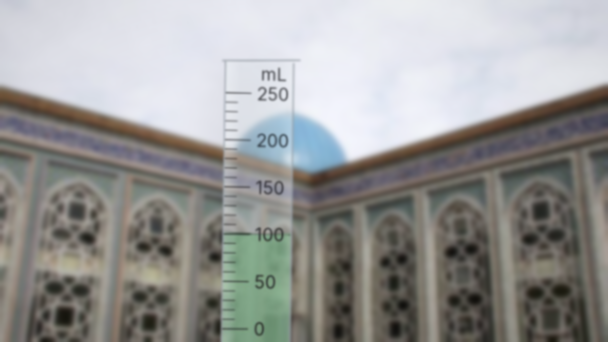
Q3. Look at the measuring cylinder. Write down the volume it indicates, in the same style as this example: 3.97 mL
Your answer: 100 mL
